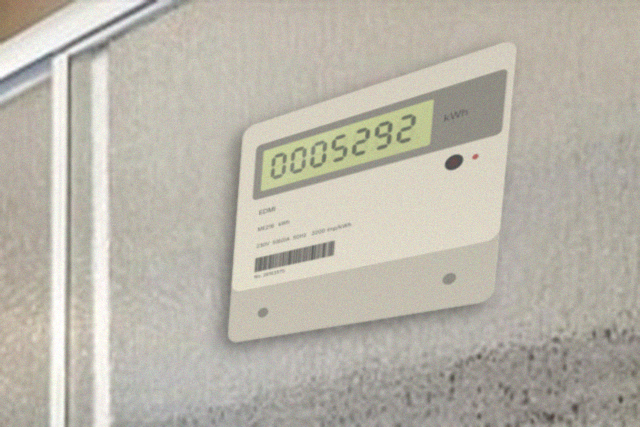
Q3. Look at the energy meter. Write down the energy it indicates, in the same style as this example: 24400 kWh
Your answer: 5292 kWh
